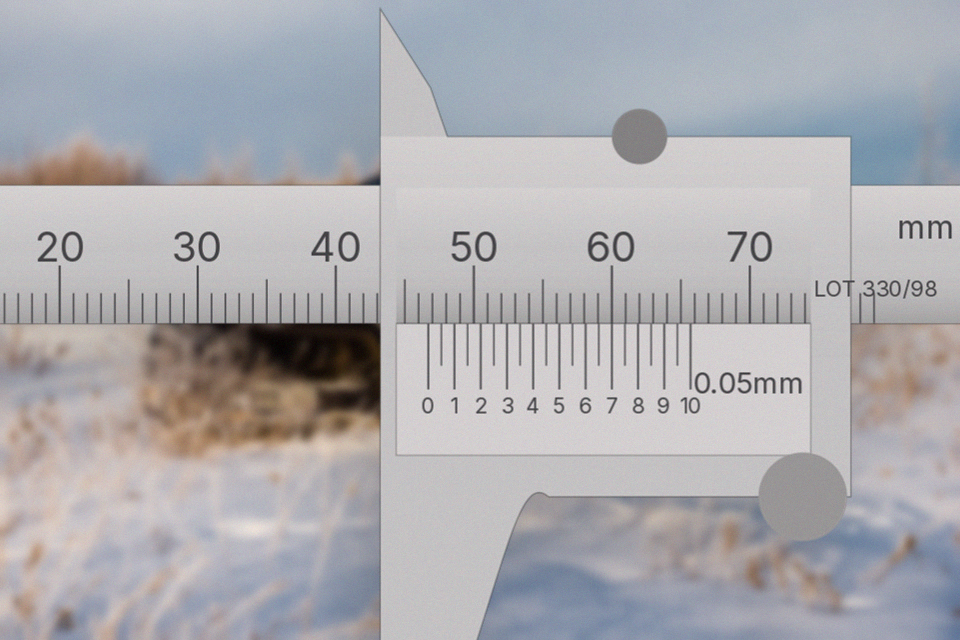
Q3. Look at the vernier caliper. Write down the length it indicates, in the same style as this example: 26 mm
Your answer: 46.7 mm
